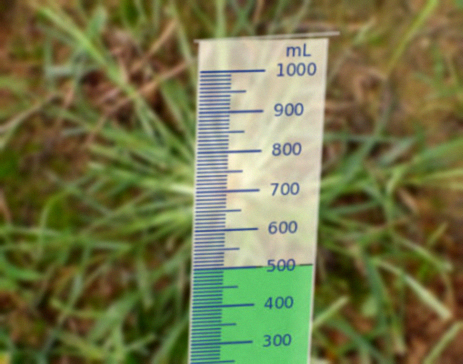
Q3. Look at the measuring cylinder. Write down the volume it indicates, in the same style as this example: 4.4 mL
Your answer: 500 mL
